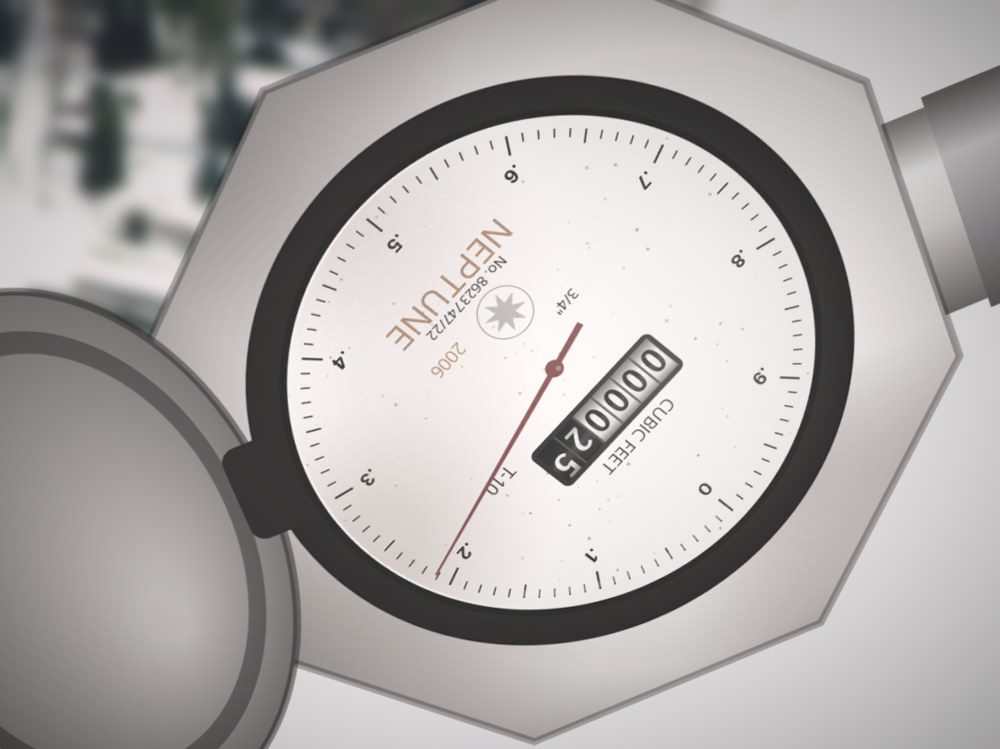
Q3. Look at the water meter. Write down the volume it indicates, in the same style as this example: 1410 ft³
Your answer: 25.21 ft³
